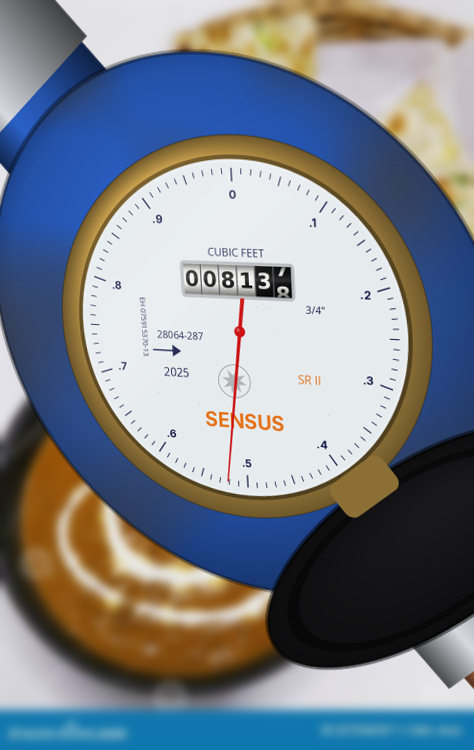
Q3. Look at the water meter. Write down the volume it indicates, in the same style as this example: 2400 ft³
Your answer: 8137.52 ft³
